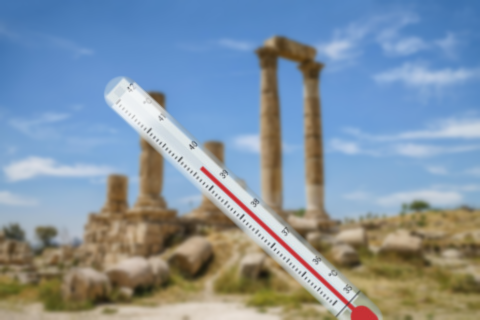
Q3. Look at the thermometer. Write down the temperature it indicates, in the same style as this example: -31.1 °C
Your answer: 39.5 °C
